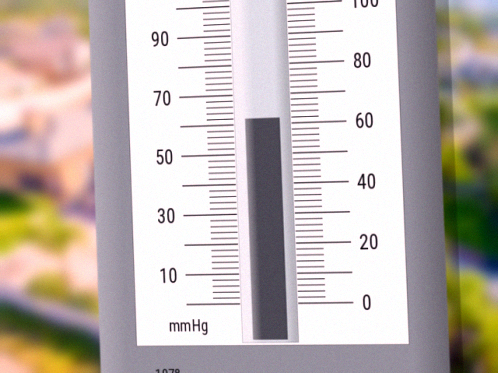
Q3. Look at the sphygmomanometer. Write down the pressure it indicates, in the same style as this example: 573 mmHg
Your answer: 62 mmHg
